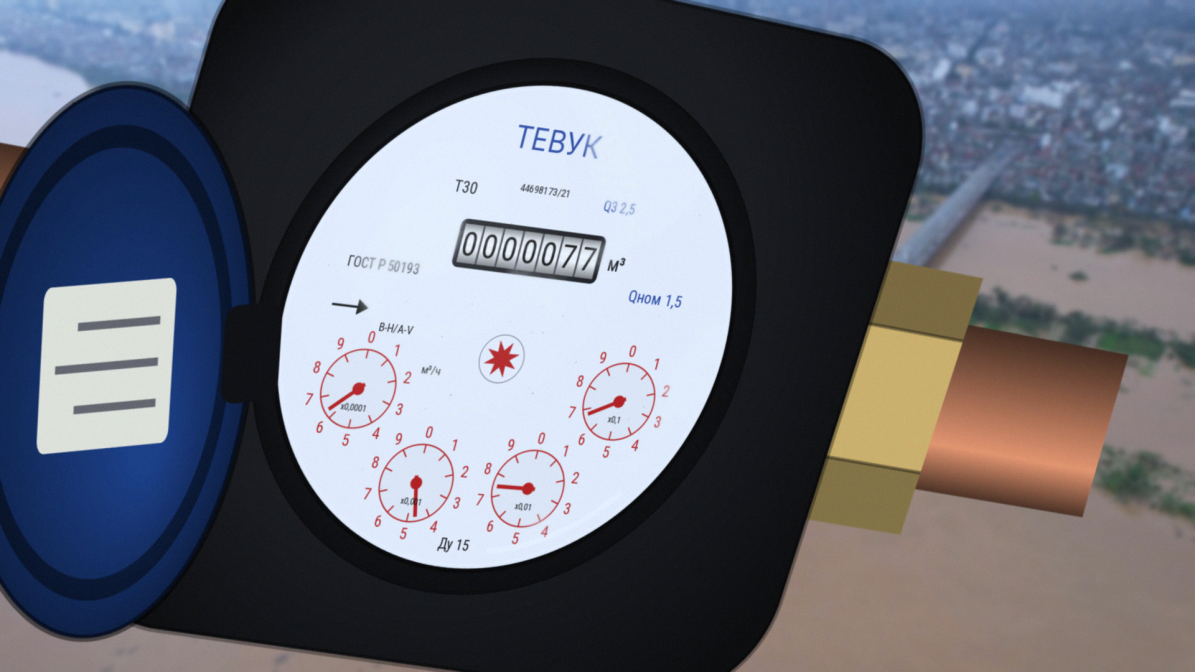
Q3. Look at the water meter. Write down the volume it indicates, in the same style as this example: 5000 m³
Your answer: 77.6746 m³
